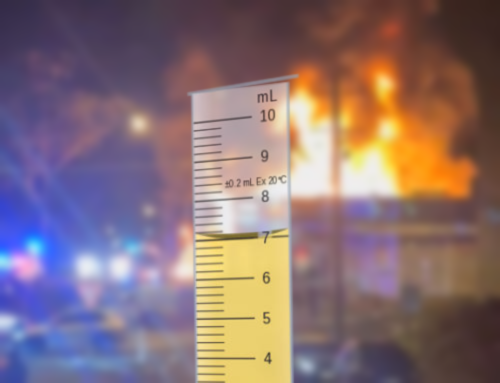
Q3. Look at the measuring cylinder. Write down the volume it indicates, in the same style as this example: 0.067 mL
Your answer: 7 mL
